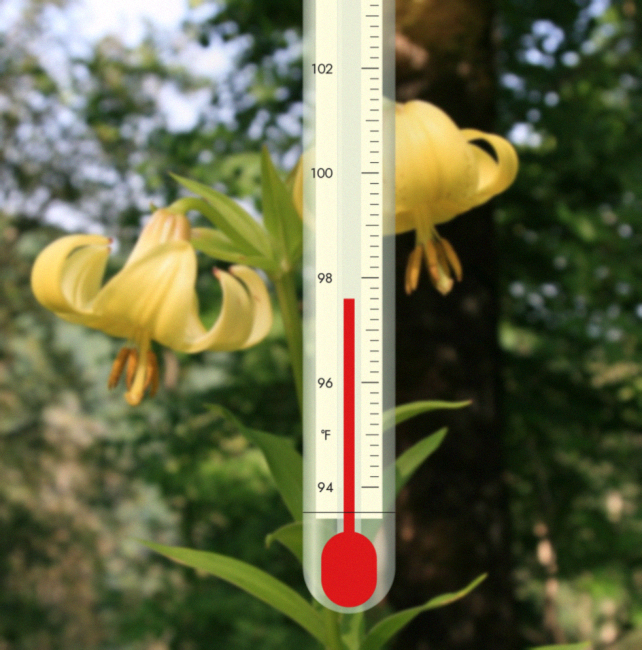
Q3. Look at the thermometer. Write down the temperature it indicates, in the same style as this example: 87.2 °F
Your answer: 97.6 °F
